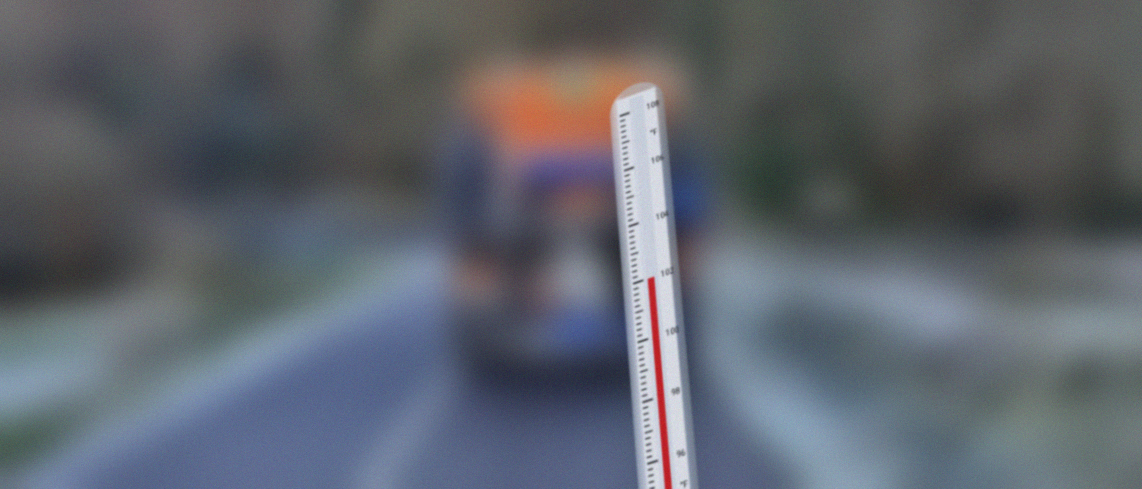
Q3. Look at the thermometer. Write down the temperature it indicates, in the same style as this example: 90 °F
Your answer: 102 °F
